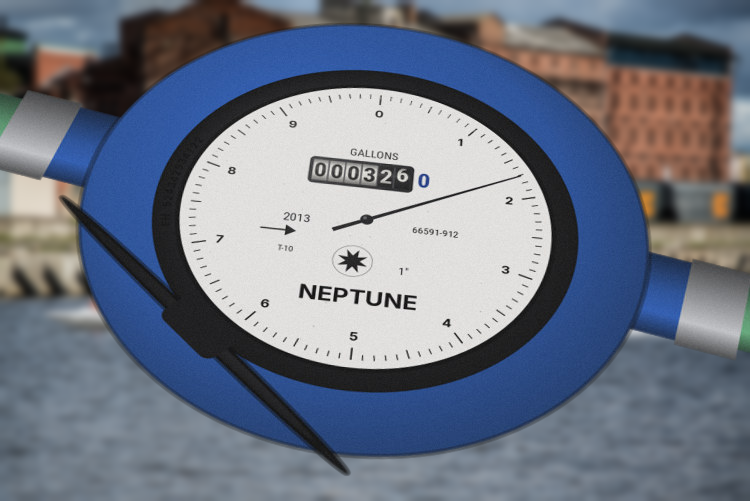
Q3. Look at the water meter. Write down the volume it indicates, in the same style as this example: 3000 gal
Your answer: 3261.7 gal
